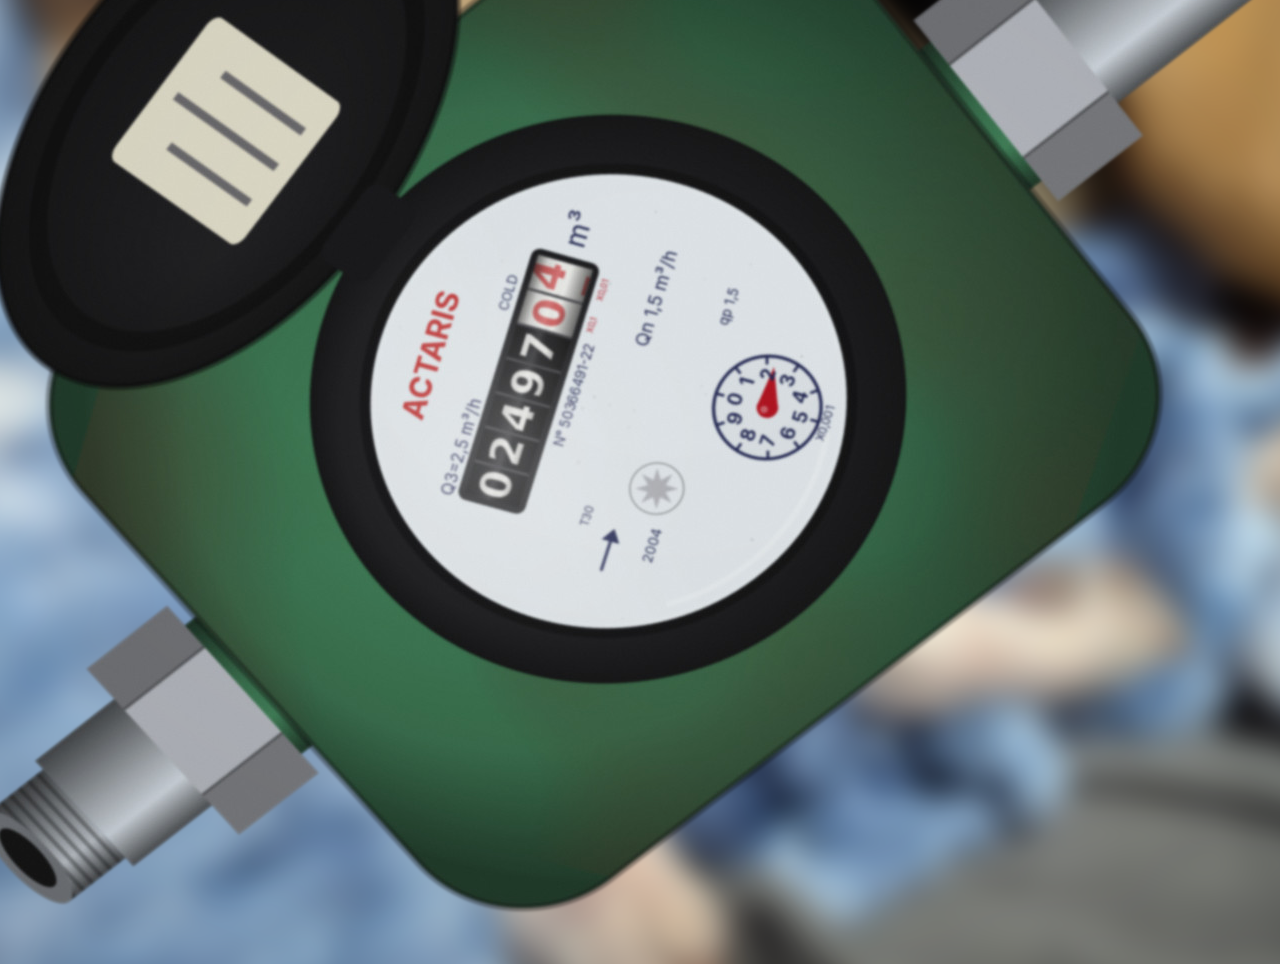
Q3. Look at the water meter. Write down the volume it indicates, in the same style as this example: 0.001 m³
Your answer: 2497.042 m³
